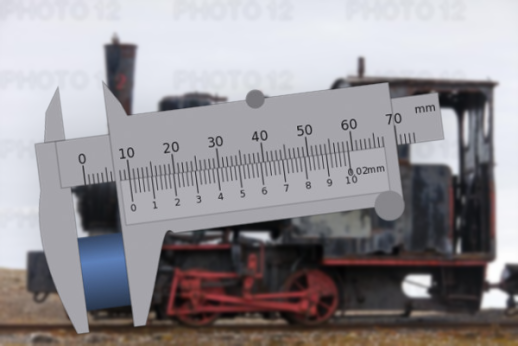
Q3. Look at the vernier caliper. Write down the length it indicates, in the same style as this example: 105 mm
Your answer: 10.0 mm
